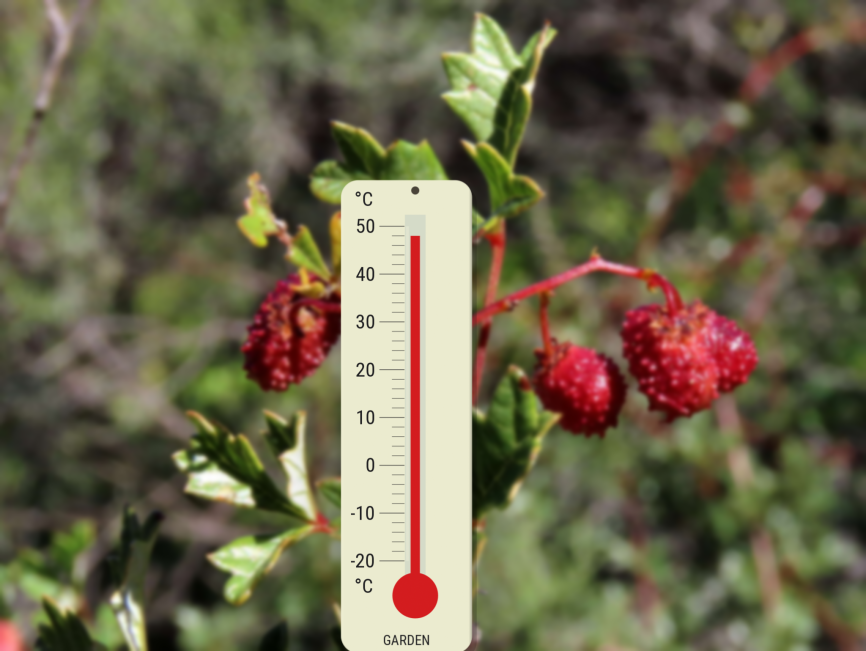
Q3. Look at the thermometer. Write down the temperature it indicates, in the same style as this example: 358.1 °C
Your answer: 48 °C
